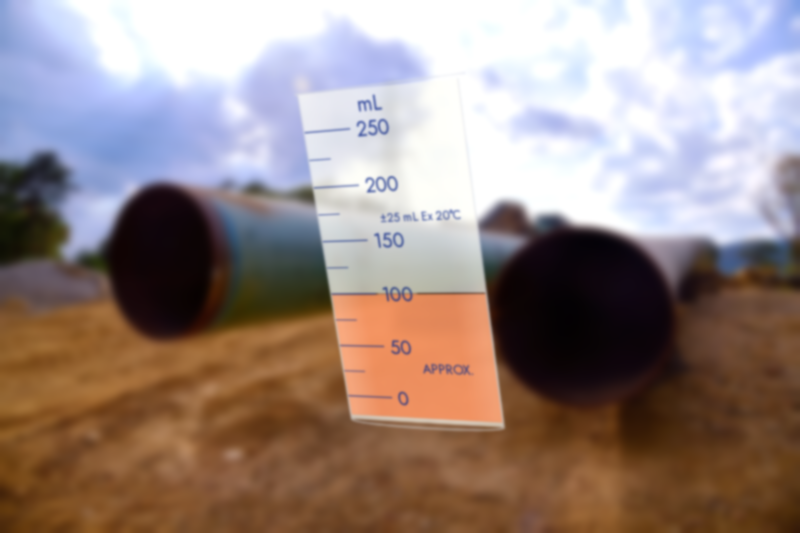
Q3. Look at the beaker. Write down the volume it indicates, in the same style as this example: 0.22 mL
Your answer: 100 mL
